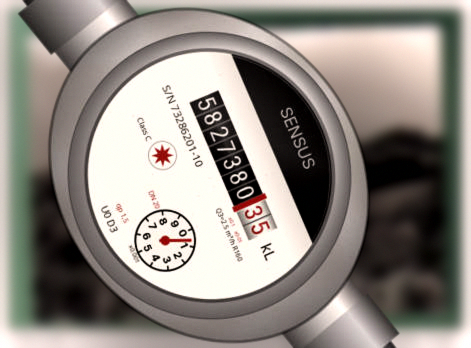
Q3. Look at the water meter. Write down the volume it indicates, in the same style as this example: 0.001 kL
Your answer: 5827380.350 kL
